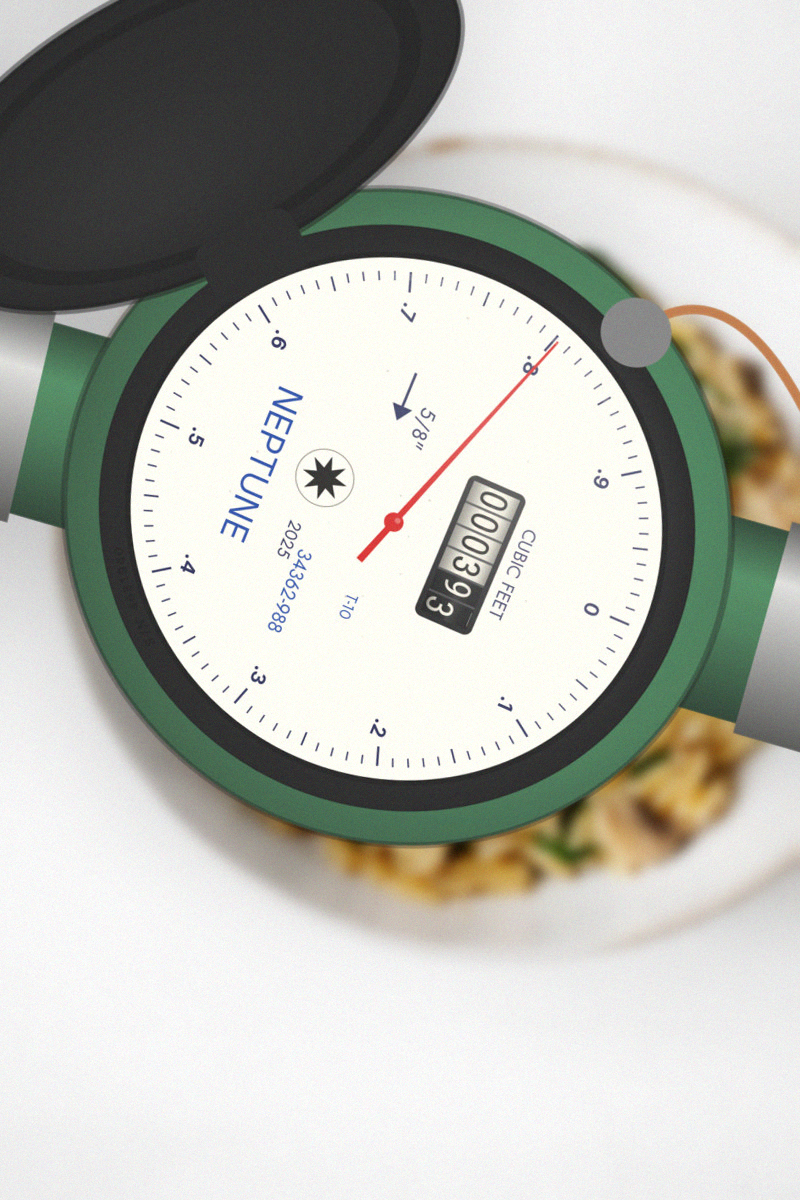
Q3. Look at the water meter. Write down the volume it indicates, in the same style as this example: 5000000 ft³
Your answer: 392.80 ft³
